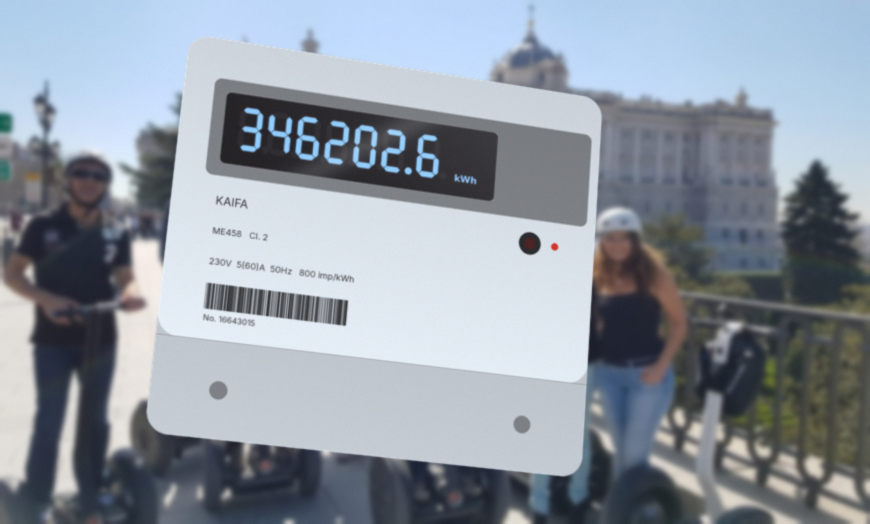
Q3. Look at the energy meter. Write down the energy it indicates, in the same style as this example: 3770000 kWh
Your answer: 346202.6 kWh
